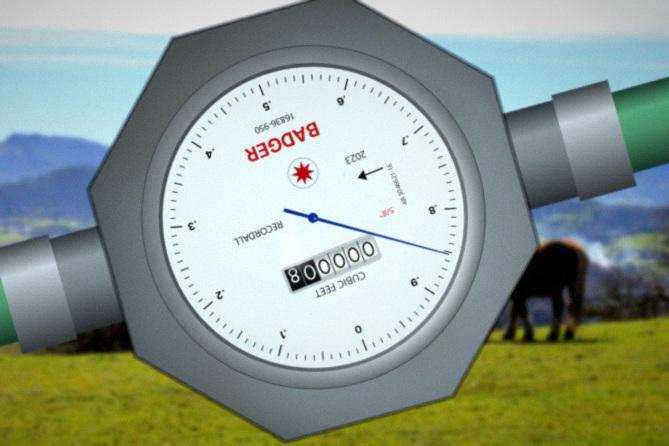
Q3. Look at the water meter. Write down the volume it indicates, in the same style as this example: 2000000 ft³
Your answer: 7.85 ft³
